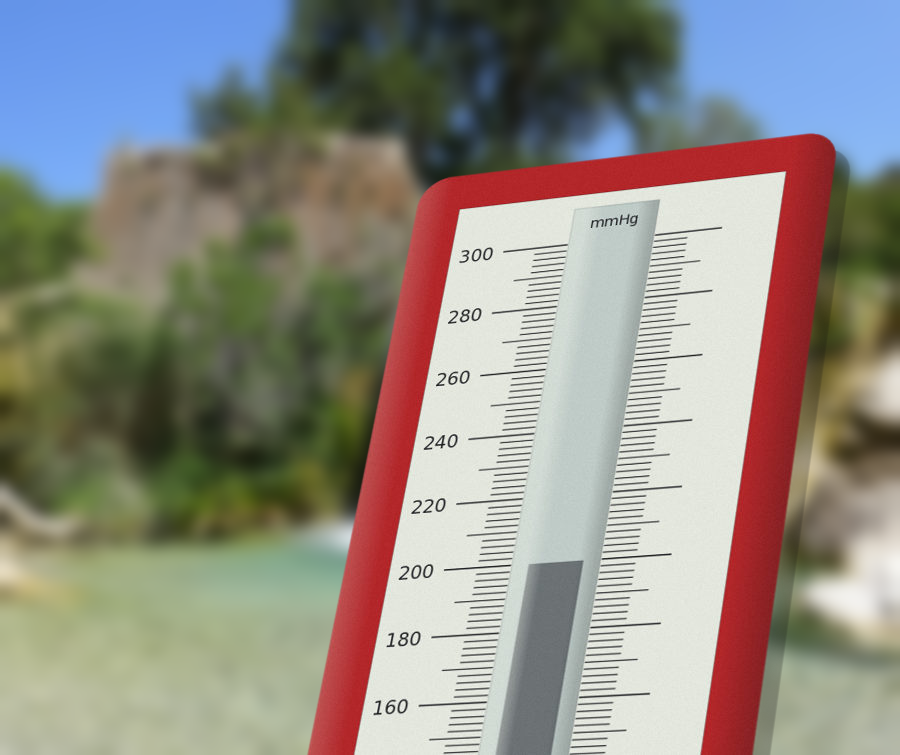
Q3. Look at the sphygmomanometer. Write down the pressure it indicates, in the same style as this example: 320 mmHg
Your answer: 200 mmHg
